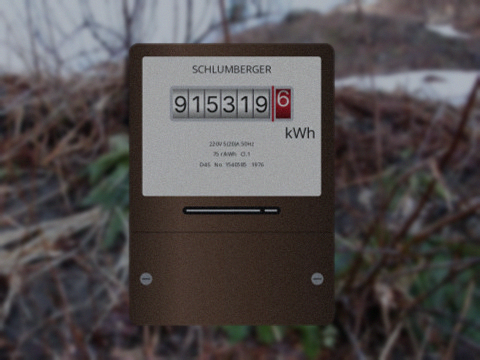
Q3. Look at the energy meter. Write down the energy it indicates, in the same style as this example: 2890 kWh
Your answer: 915319.6 kWh
